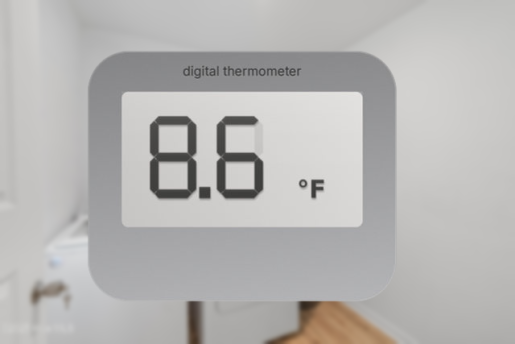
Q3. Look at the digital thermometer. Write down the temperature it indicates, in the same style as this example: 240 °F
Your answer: 8.6 °F
